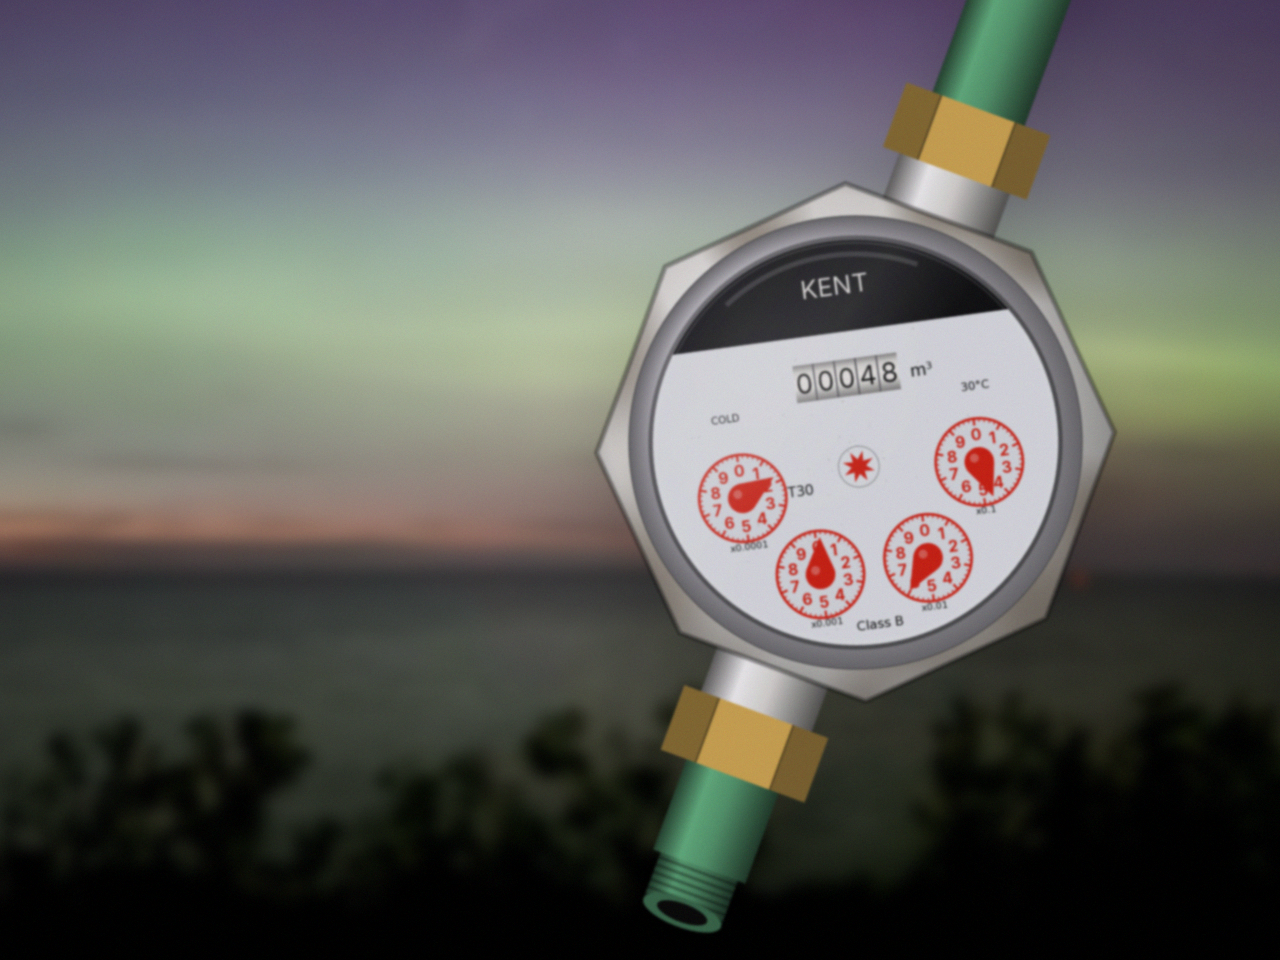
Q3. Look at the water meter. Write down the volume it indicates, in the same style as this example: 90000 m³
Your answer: 48.4601 m³
